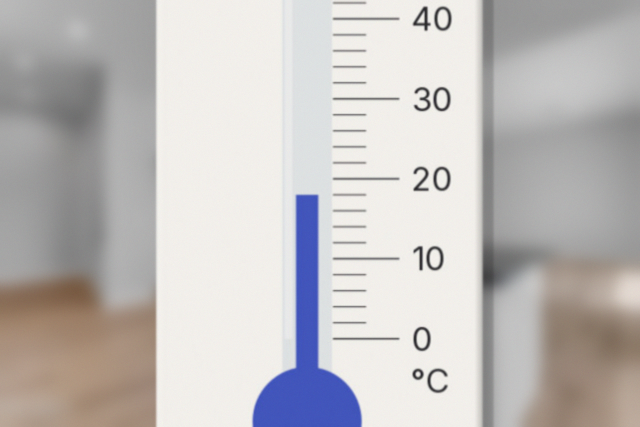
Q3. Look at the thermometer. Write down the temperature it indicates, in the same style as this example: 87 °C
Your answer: 18 °C
